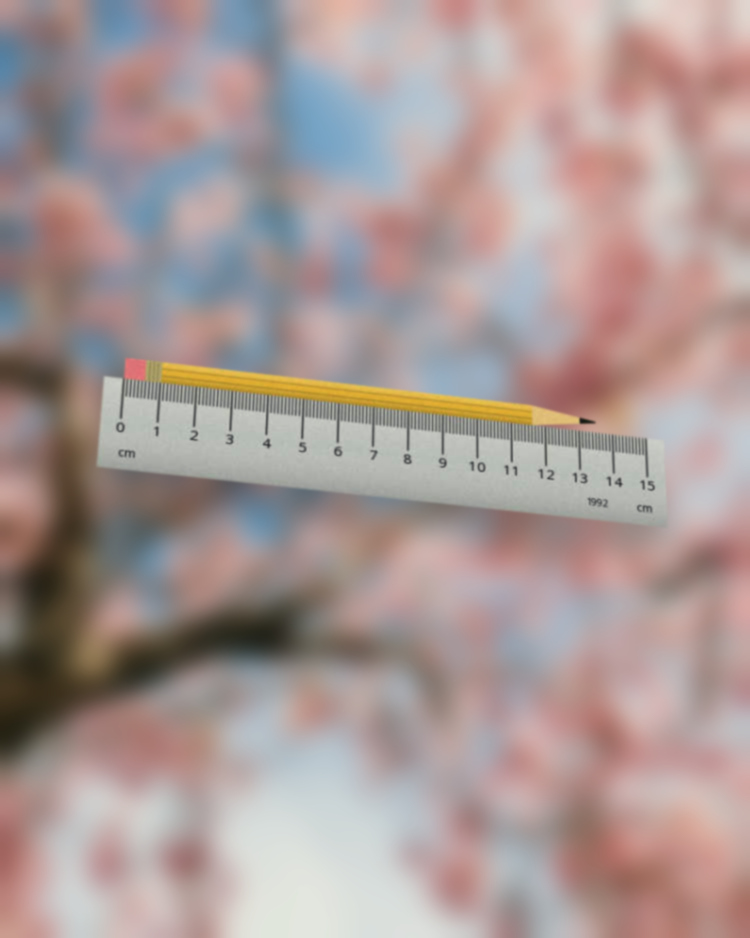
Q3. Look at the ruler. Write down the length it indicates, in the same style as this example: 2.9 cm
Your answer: 13.5 cm
